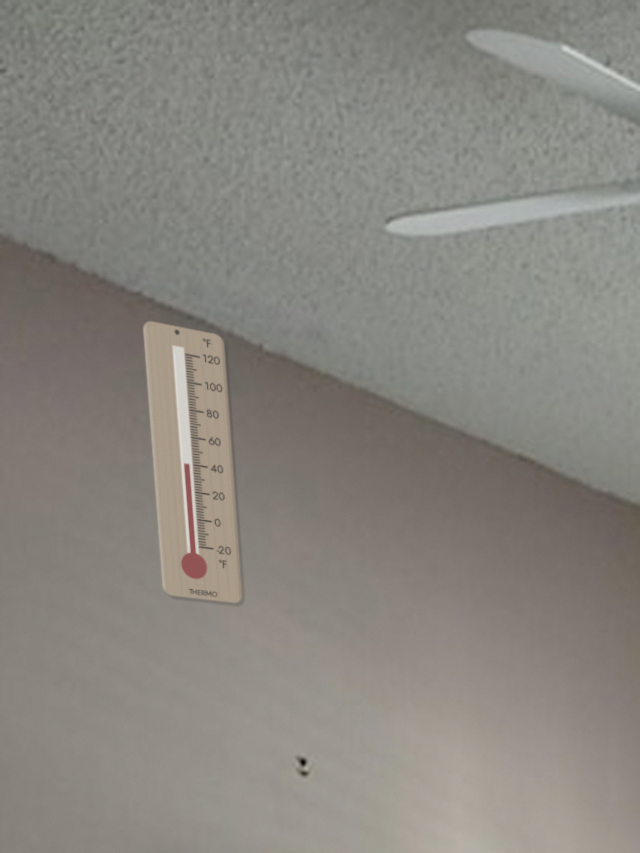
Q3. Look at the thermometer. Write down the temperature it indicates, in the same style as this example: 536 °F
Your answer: 40 °F
